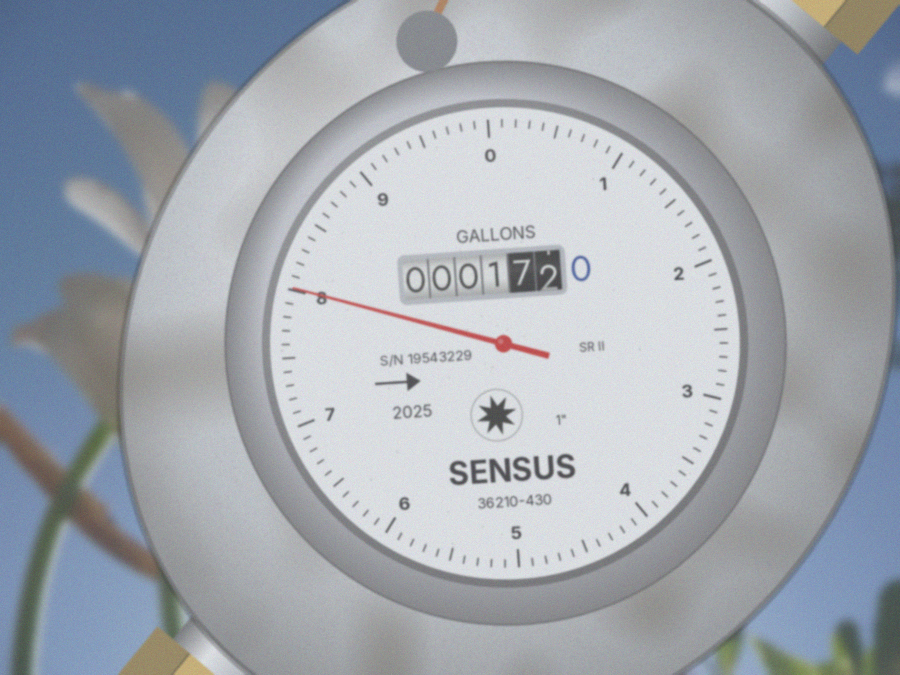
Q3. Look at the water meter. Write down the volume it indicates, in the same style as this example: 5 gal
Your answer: 1718.0 gal
